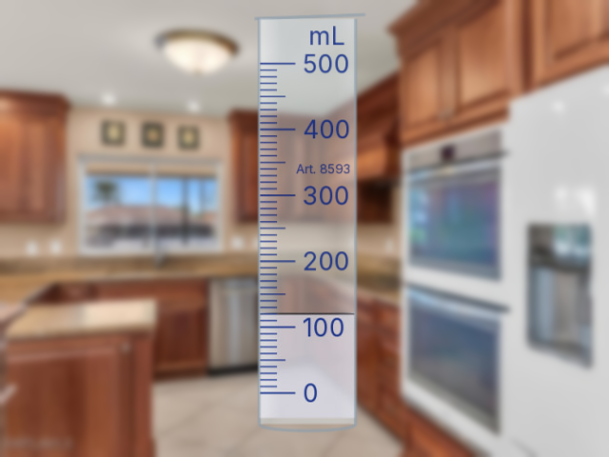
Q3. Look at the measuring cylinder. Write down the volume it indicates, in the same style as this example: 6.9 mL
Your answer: 120 mL
